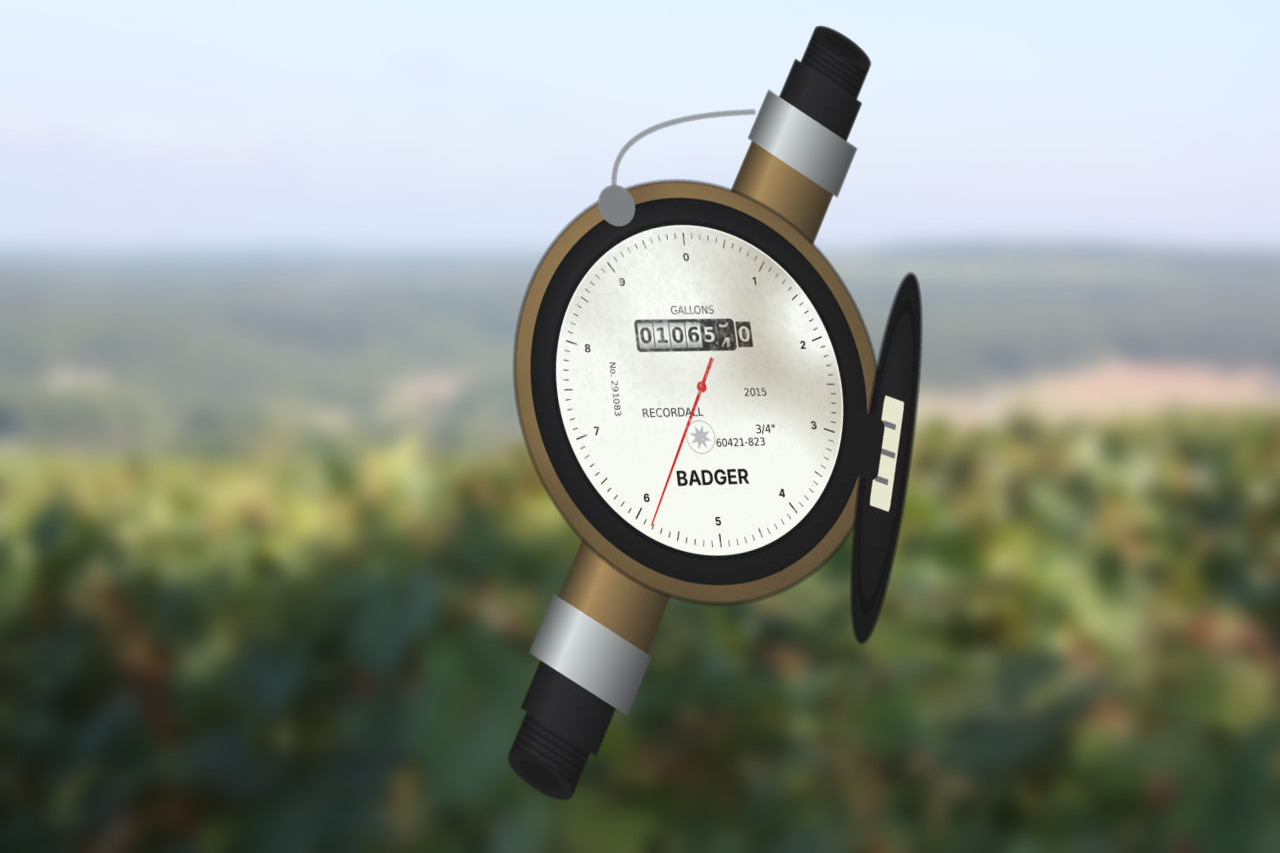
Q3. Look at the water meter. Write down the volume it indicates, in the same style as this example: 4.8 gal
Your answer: 106535.8 gal
